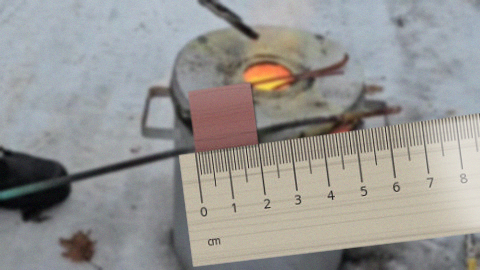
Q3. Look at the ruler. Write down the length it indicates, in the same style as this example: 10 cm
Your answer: 2 cm
